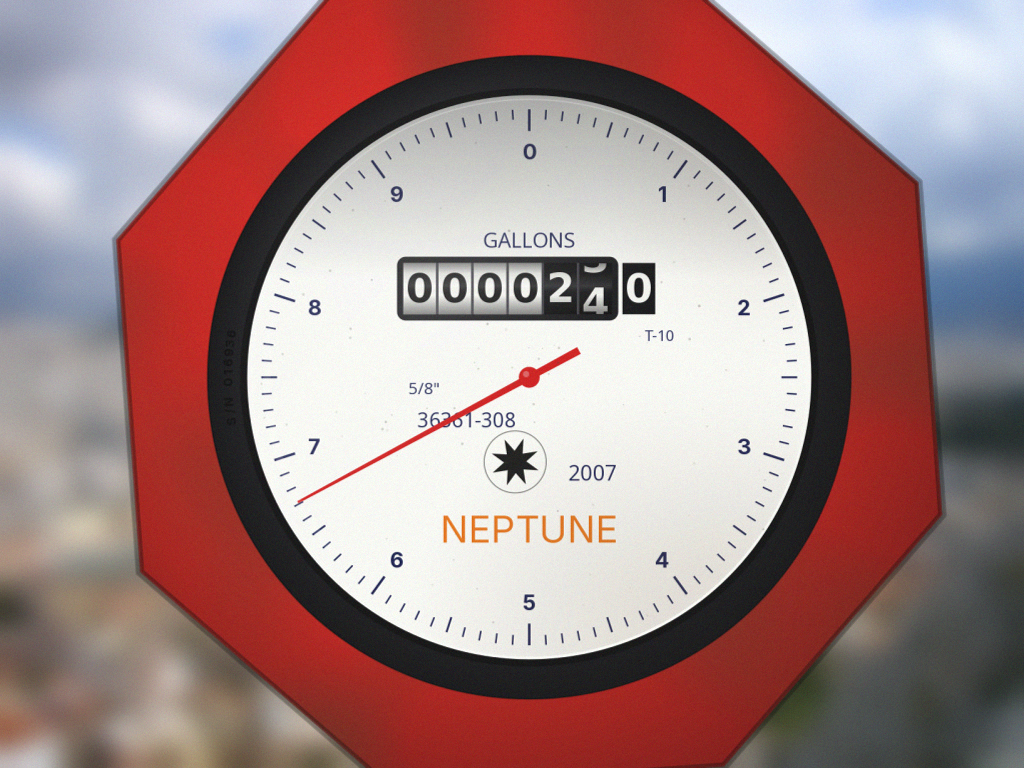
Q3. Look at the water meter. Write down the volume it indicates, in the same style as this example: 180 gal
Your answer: 236.7 gal
